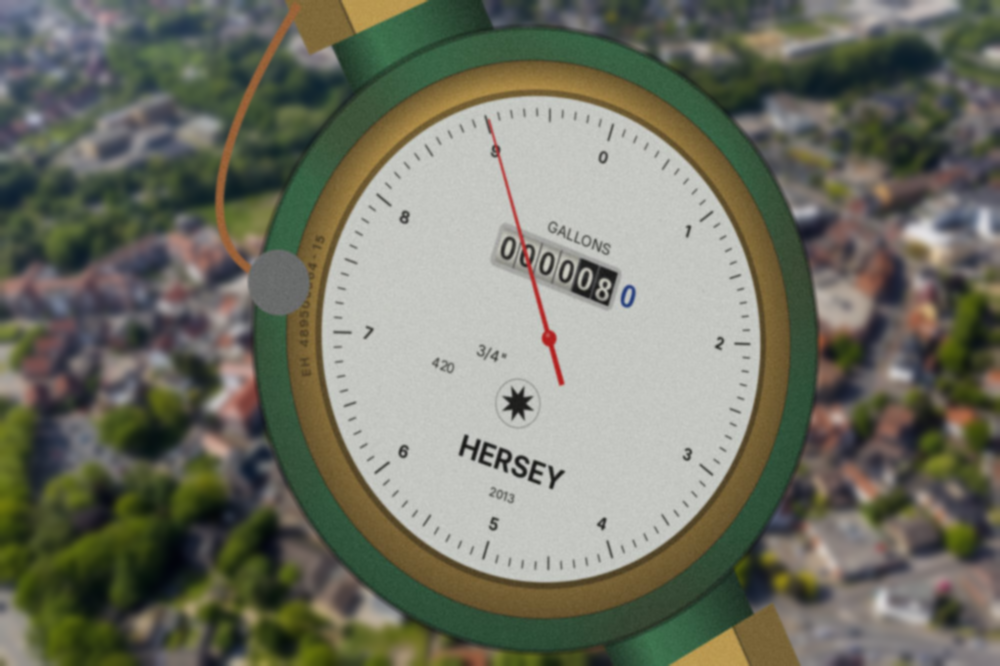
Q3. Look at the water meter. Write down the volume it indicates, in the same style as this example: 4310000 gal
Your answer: 79.0 gal
